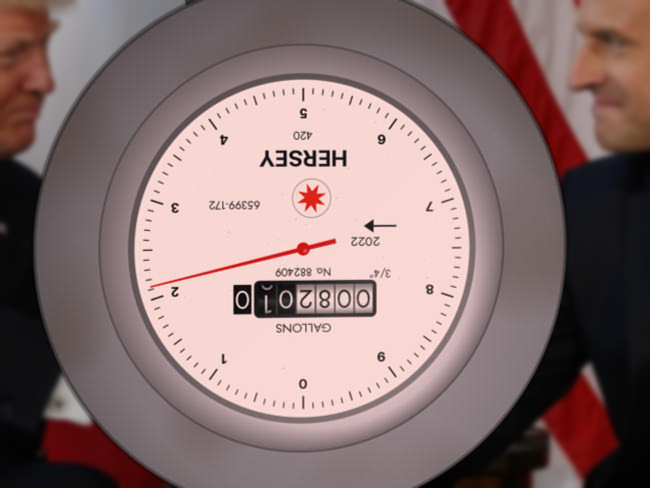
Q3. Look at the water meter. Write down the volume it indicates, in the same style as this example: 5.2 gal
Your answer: 82012.1 gal
